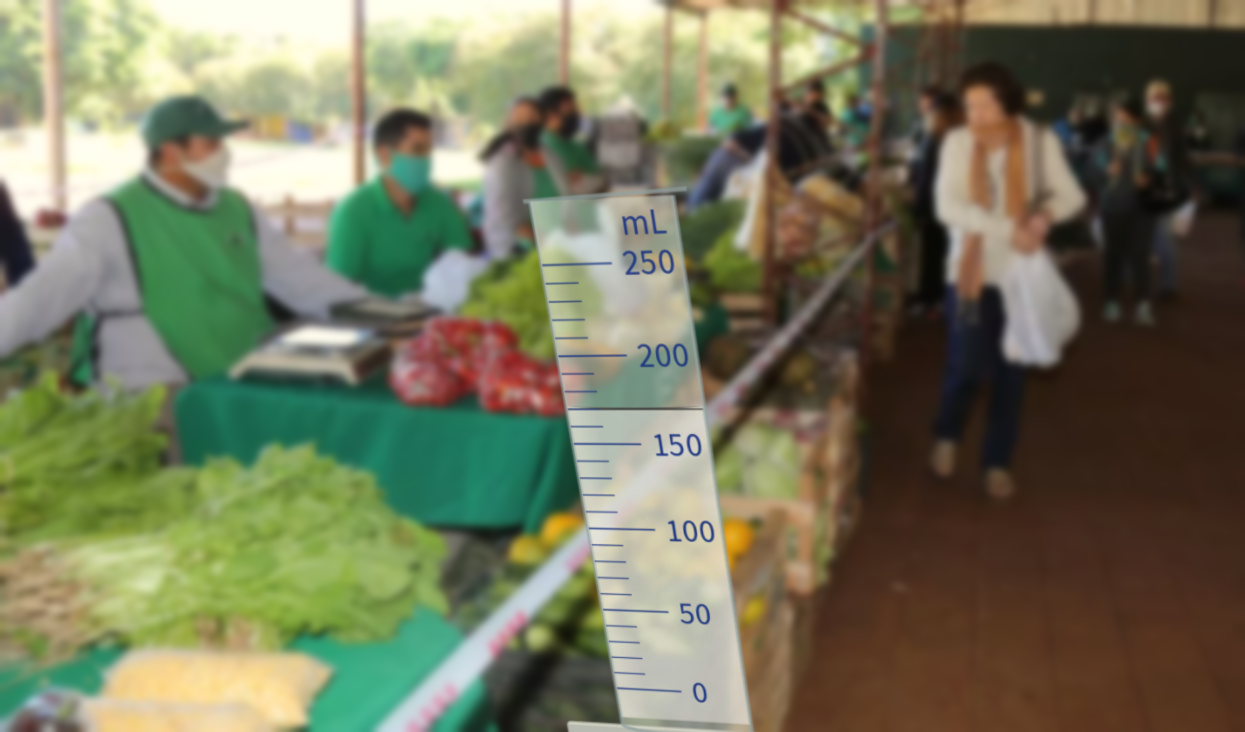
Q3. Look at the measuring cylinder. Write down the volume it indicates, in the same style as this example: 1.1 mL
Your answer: 170 mL
